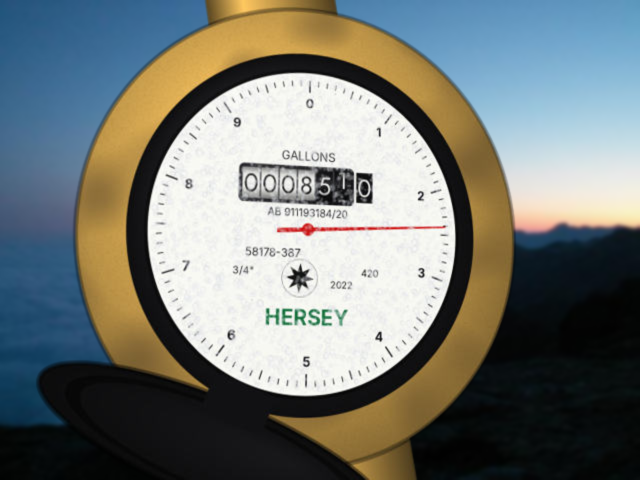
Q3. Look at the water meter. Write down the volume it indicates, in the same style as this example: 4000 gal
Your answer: 8512.4 gal
